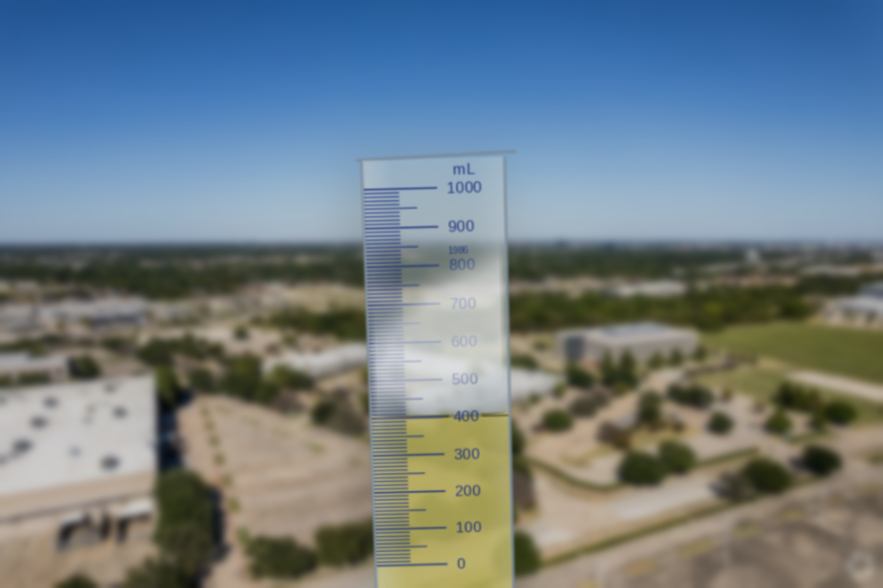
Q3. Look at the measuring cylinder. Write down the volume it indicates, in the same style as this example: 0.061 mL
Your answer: 400 mL
